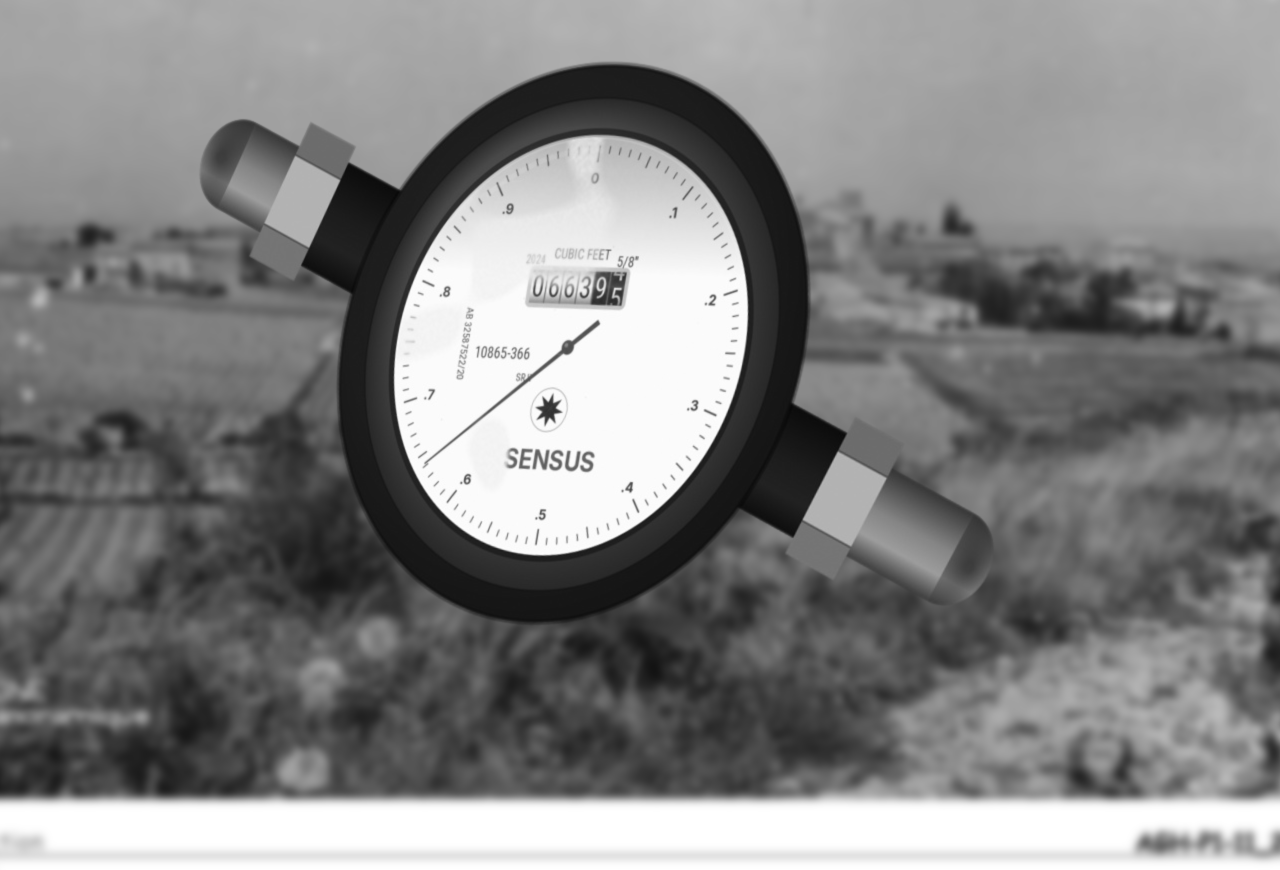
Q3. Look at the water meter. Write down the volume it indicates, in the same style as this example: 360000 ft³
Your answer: 66394.64 ft³
